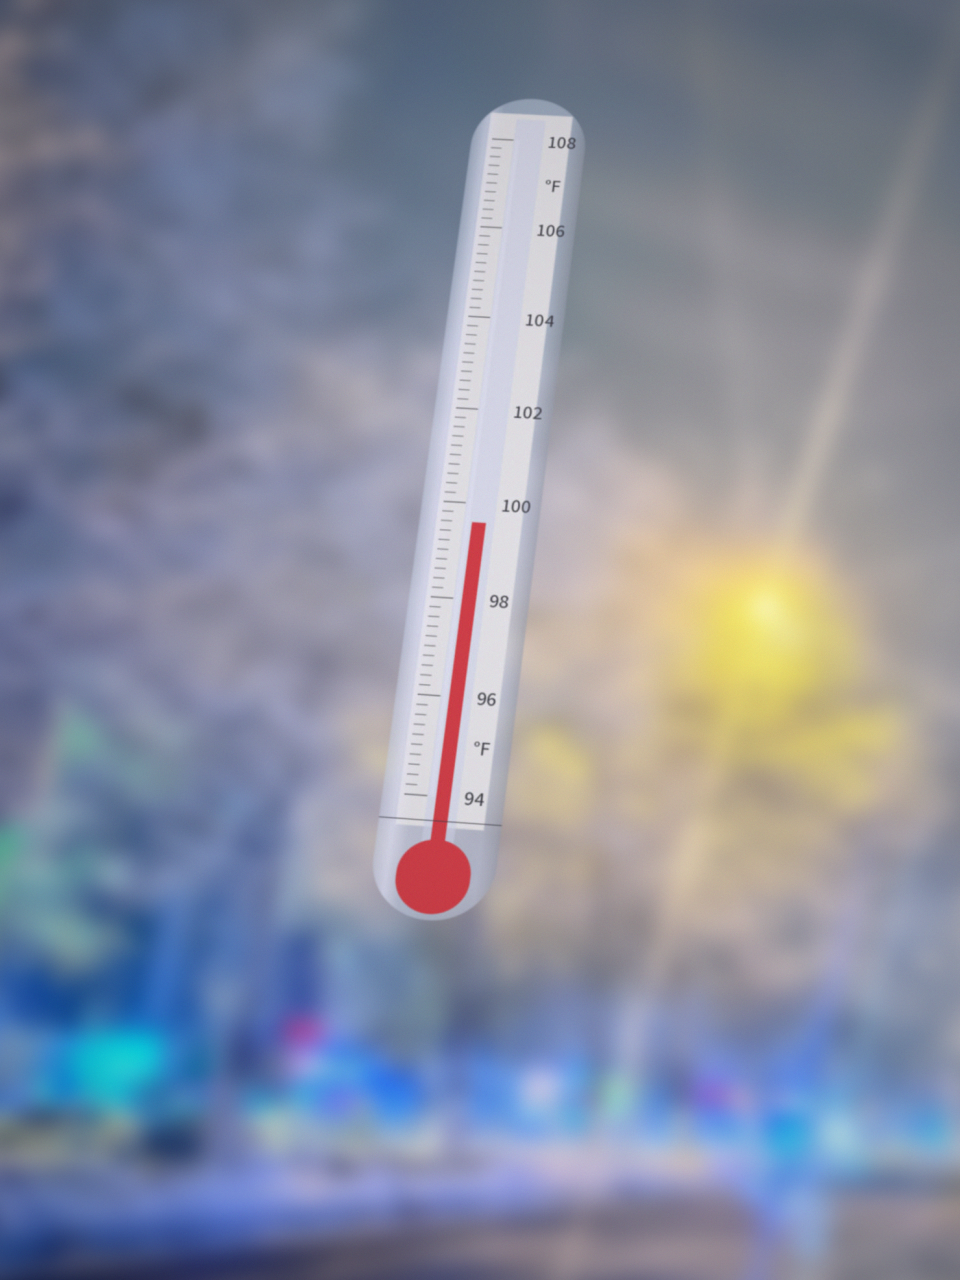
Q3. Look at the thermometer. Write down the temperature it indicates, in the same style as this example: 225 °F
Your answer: 99.6 °F
